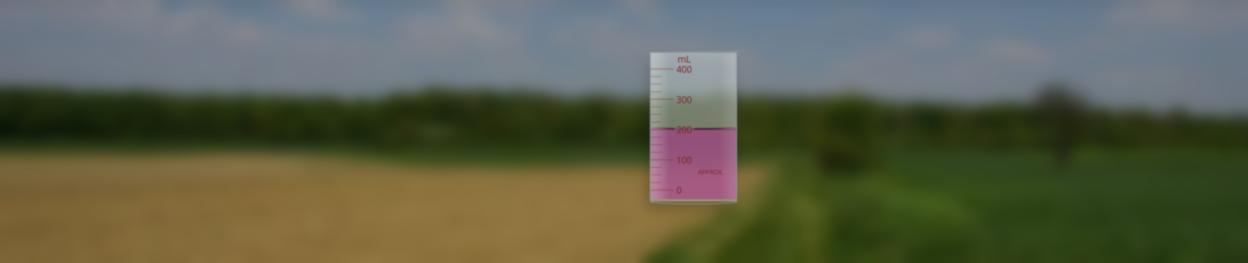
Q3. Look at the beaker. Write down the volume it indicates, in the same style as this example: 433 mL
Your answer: 200 mL
